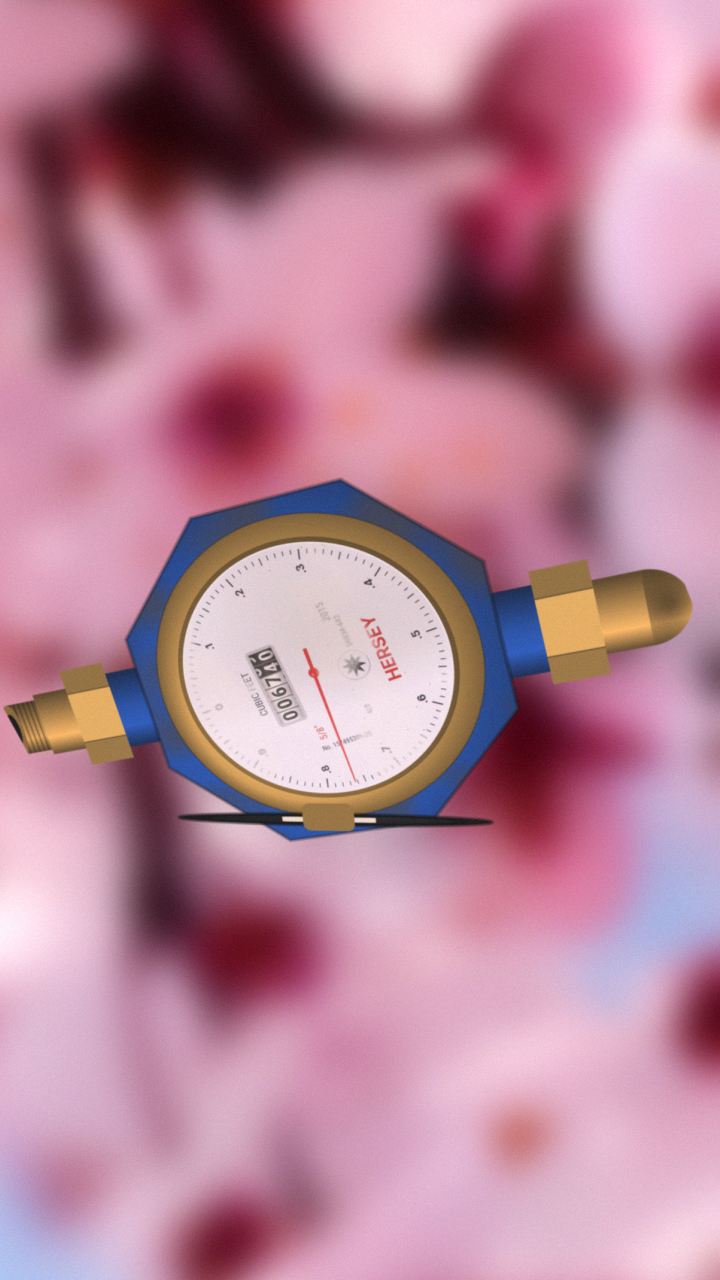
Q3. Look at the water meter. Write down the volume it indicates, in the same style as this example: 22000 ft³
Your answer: 6739.76 ft³
